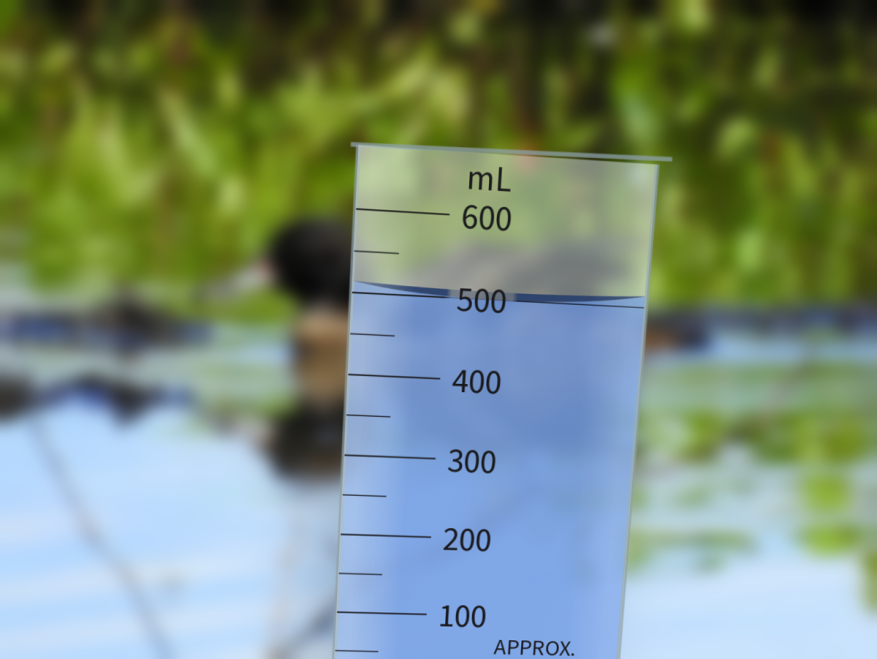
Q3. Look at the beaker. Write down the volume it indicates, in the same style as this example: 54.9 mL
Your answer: 500 mL
